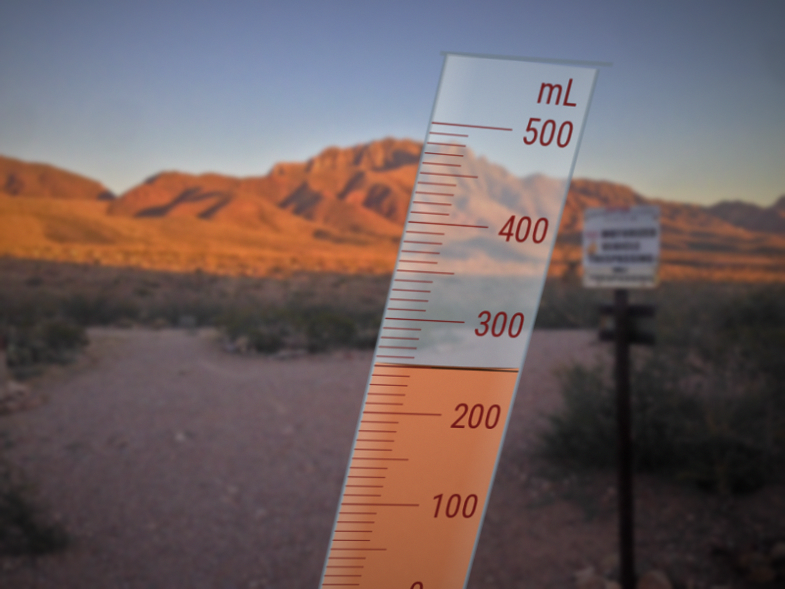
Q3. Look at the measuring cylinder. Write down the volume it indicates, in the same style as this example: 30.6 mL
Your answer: 250 mL
